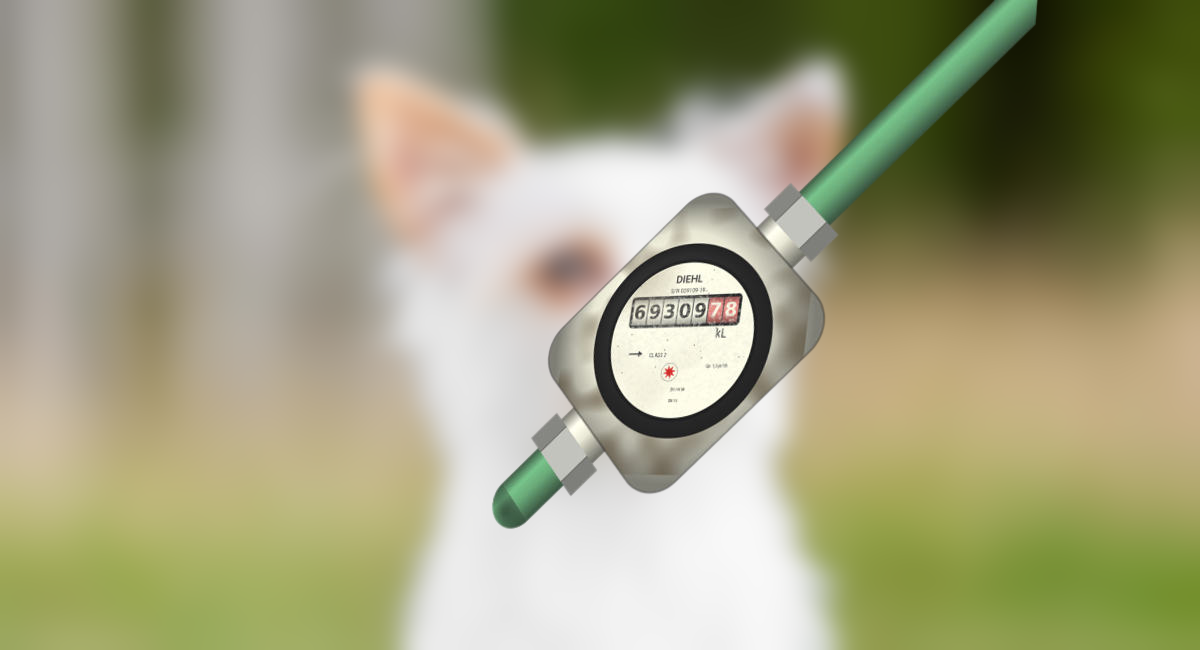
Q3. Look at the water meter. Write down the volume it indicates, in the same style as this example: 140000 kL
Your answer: 69309.78 kL
